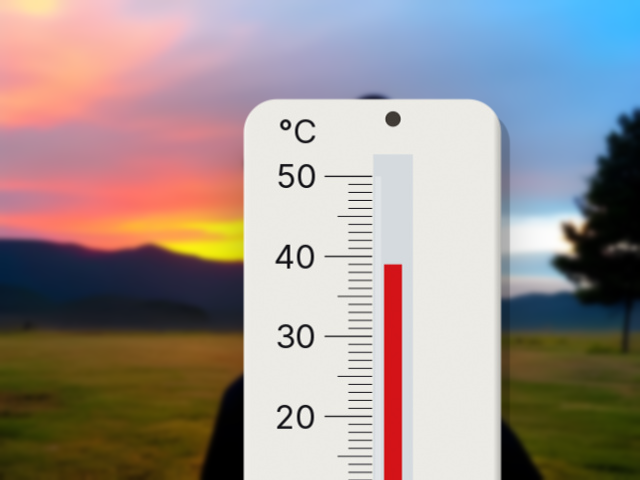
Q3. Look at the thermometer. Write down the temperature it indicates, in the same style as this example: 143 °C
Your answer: 39 °C
